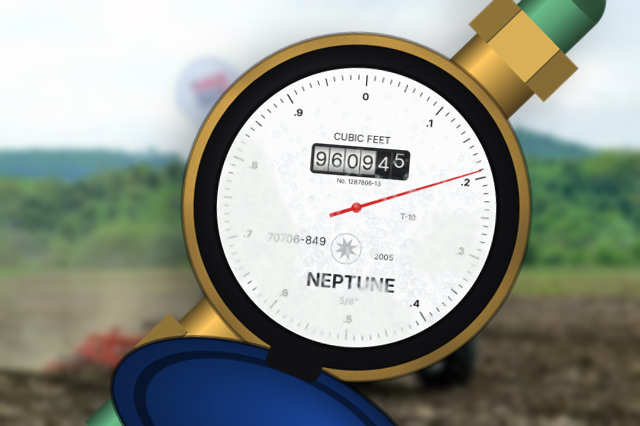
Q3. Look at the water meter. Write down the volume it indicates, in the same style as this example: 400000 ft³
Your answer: 960945.19 ft³
